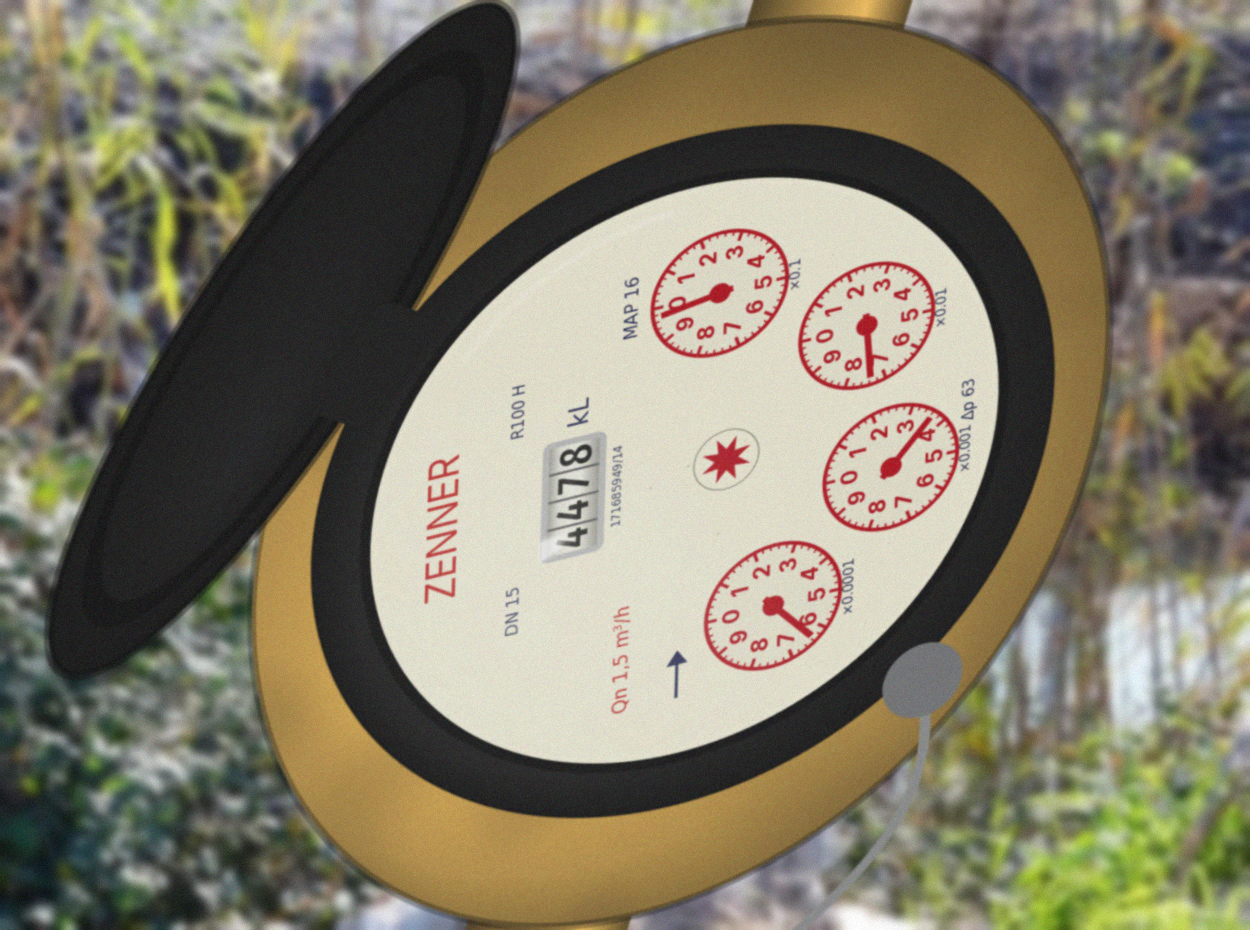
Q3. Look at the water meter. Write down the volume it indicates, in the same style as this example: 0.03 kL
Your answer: 4477.9736 kL
